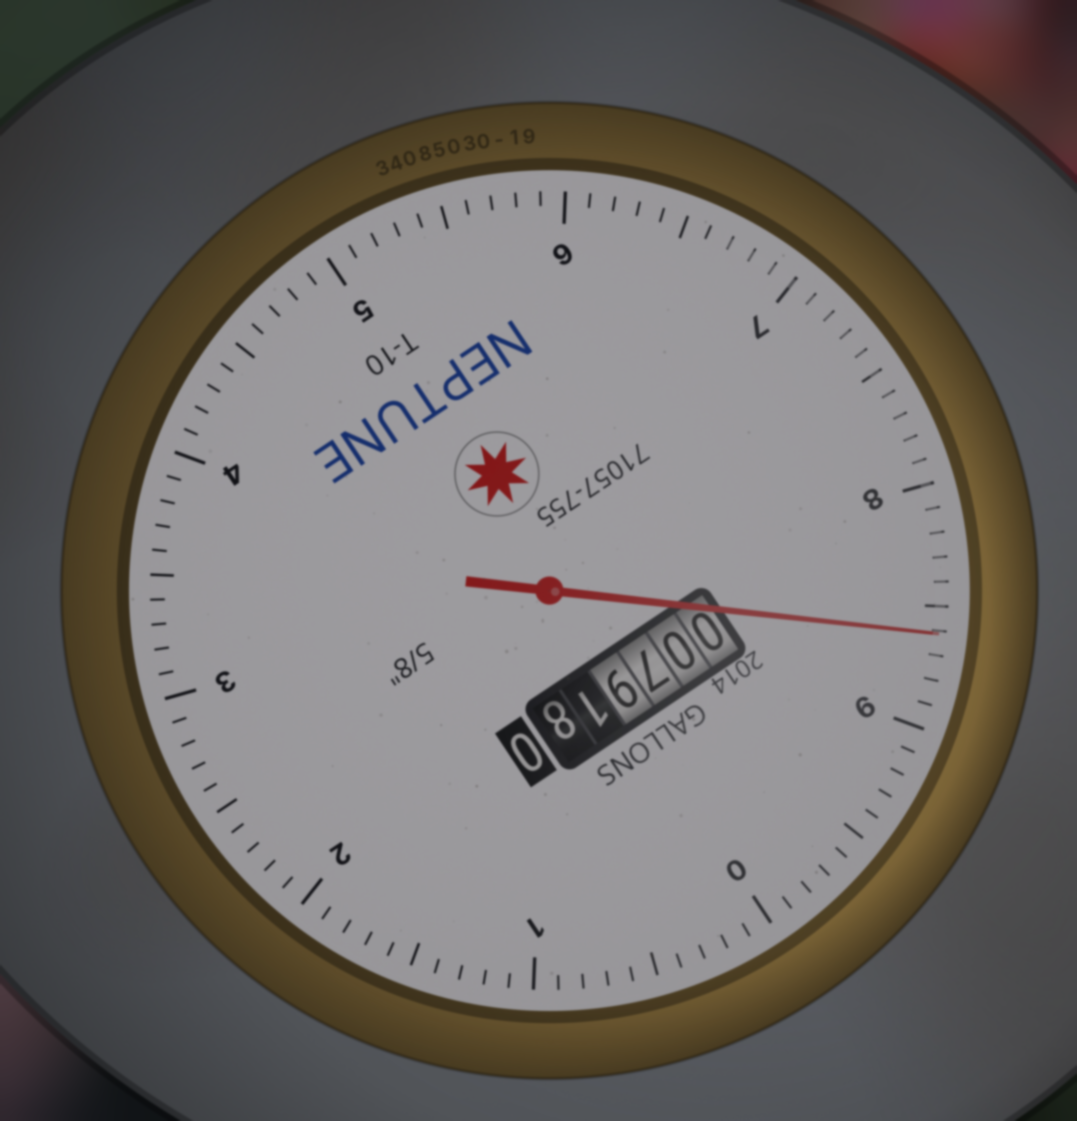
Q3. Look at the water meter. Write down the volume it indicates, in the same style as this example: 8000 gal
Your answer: 79178.6 gal
